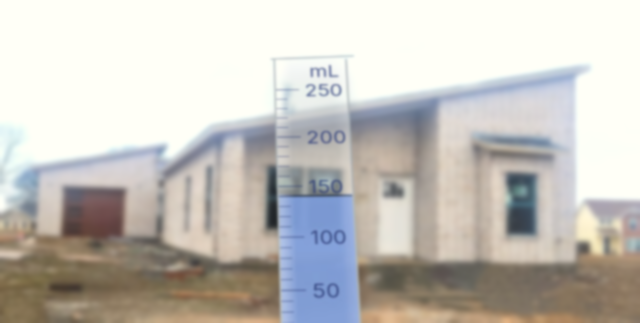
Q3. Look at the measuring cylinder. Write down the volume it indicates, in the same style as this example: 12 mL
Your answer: 140 mL
